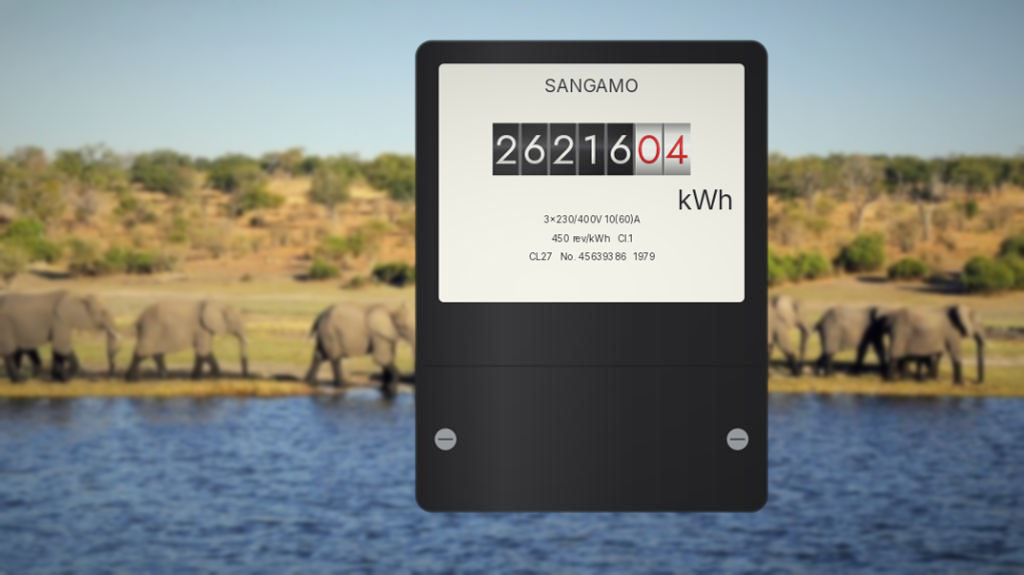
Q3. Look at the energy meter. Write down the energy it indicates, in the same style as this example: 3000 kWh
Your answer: 26216.04 kWh
